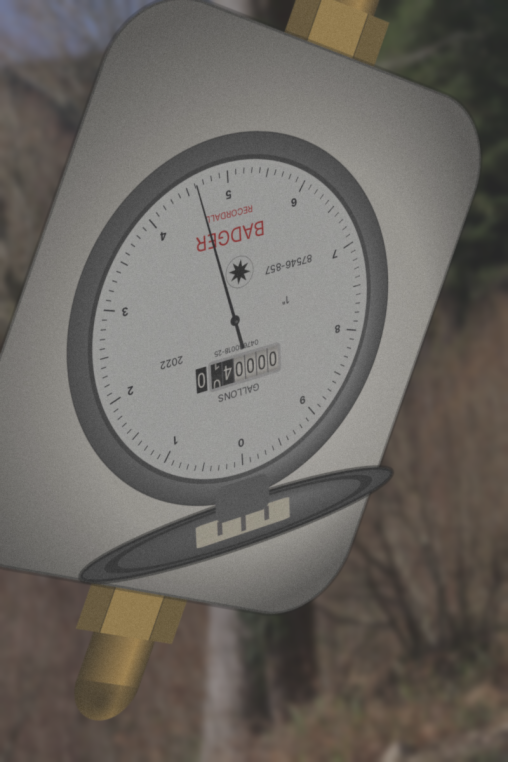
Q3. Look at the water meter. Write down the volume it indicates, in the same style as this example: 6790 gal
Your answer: 404.6 gal
